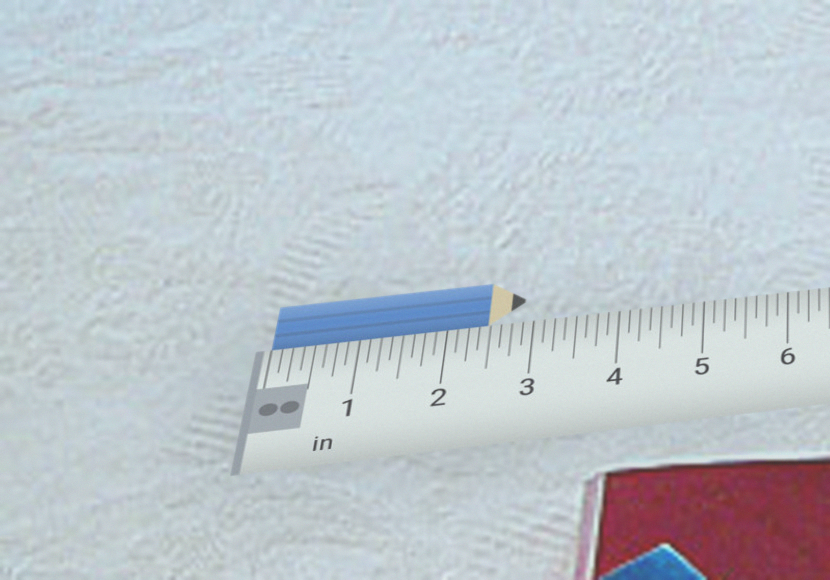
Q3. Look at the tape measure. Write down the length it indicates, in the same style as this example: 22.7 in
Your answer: 2.875 in
